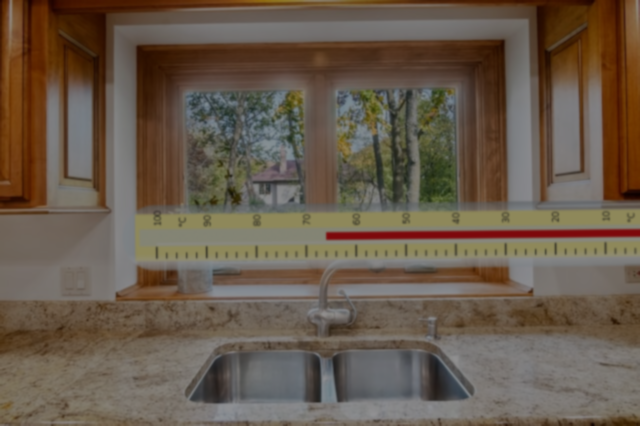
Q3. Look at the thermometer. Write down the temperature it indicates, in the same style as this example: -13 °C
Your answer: 66 °C
